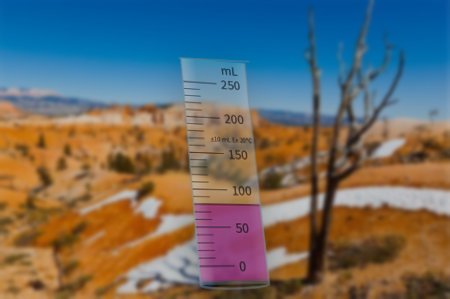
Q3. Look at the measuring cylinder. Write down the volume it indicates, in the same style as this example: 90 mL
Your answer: 80 mL
